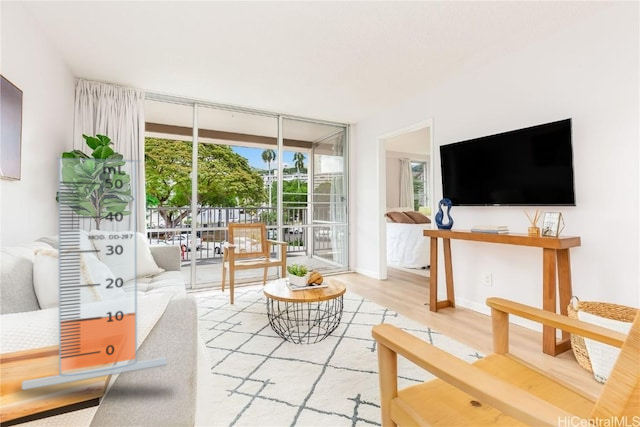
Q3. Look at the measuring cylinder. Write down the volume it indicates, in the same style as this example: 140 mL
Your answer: 10 mL
